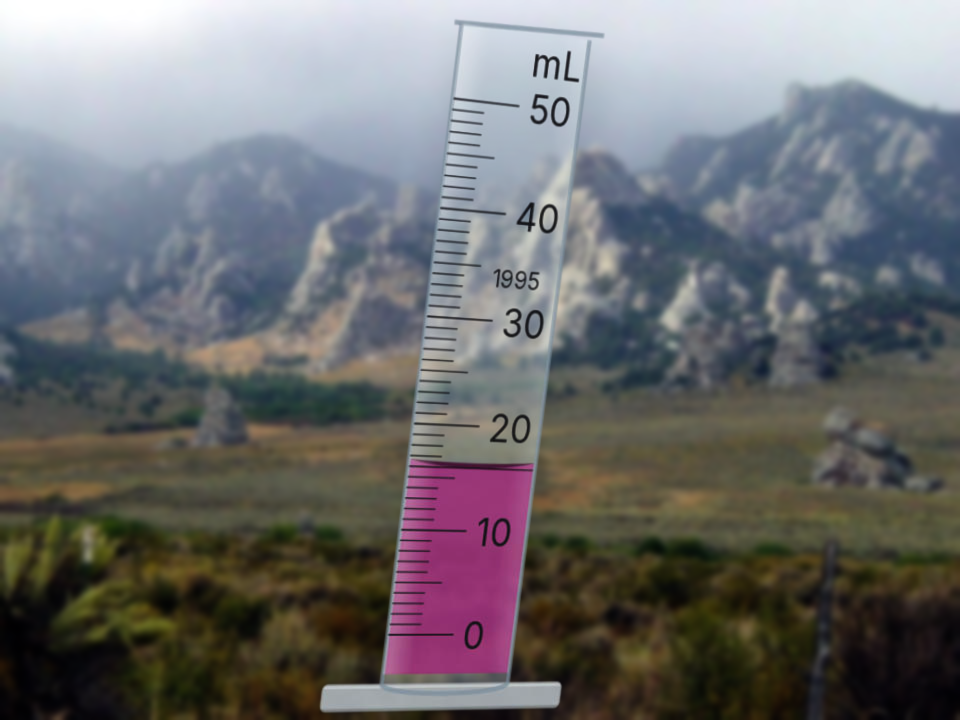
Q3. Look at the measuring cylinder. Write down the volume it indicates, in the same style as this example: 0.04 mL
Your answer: 16 mL
